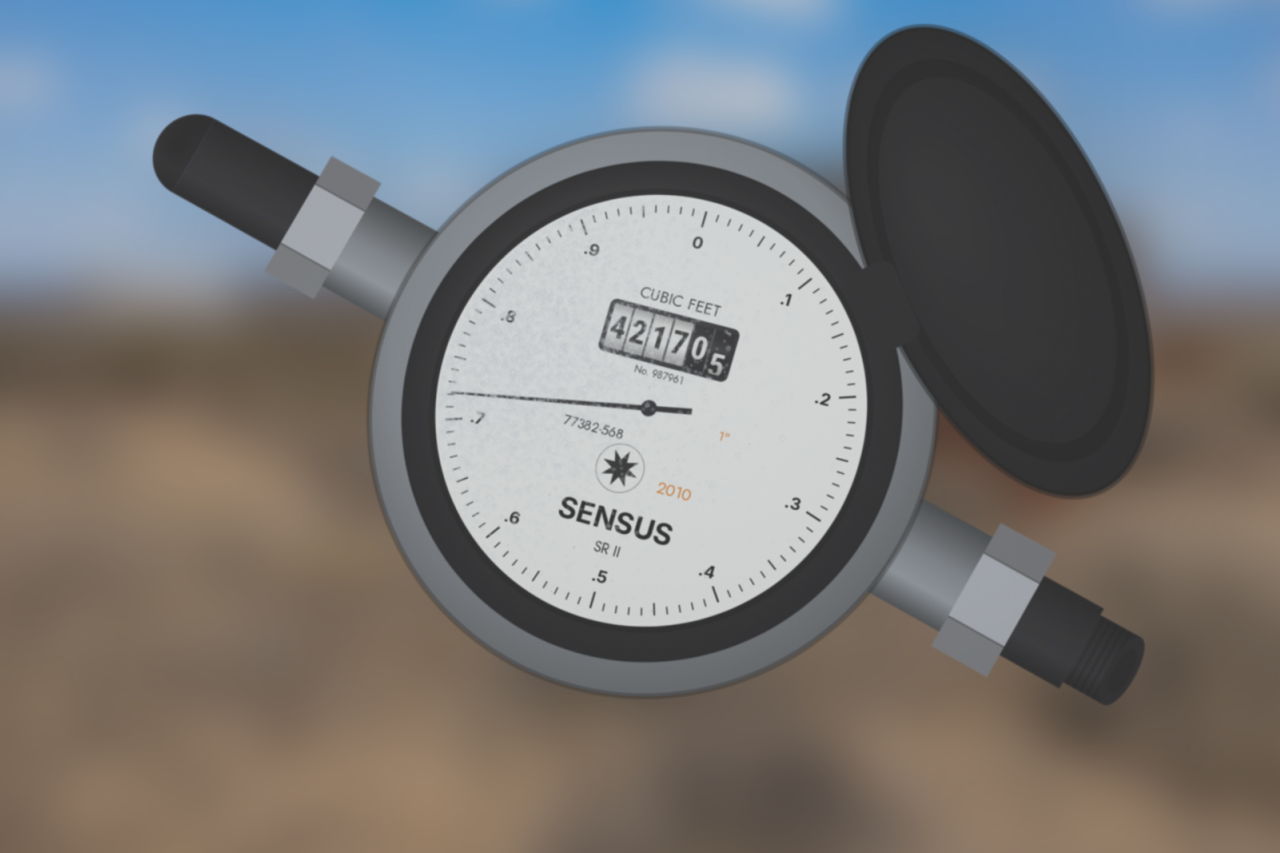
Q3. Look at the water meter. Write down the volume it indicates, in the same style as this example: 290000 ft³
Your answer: 421704.72 ft³
